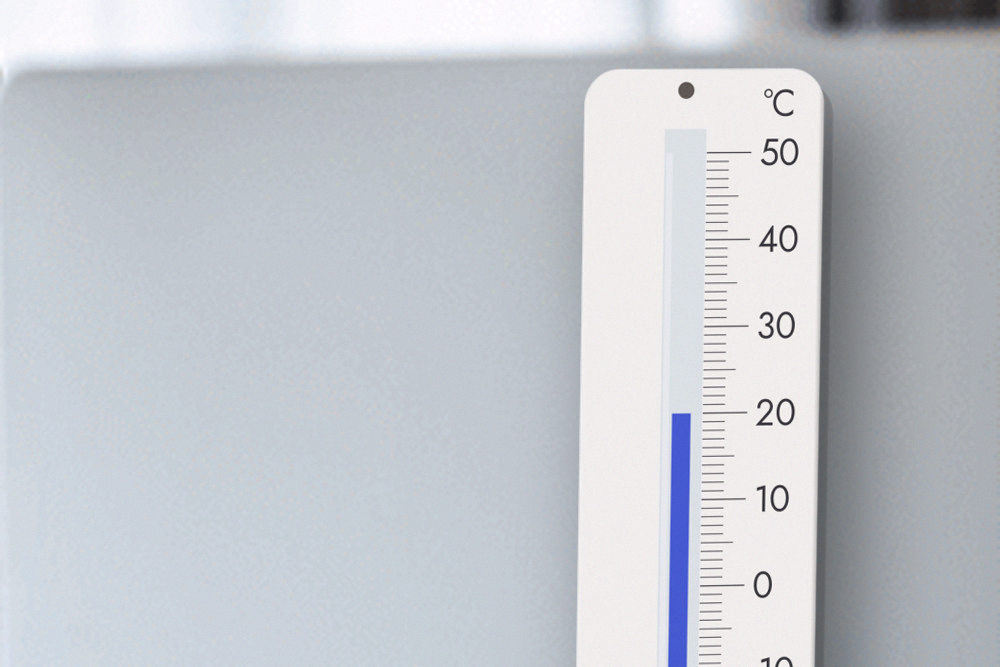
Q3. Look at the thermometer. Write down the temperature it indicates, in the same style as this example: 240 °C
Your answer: 20 °C
